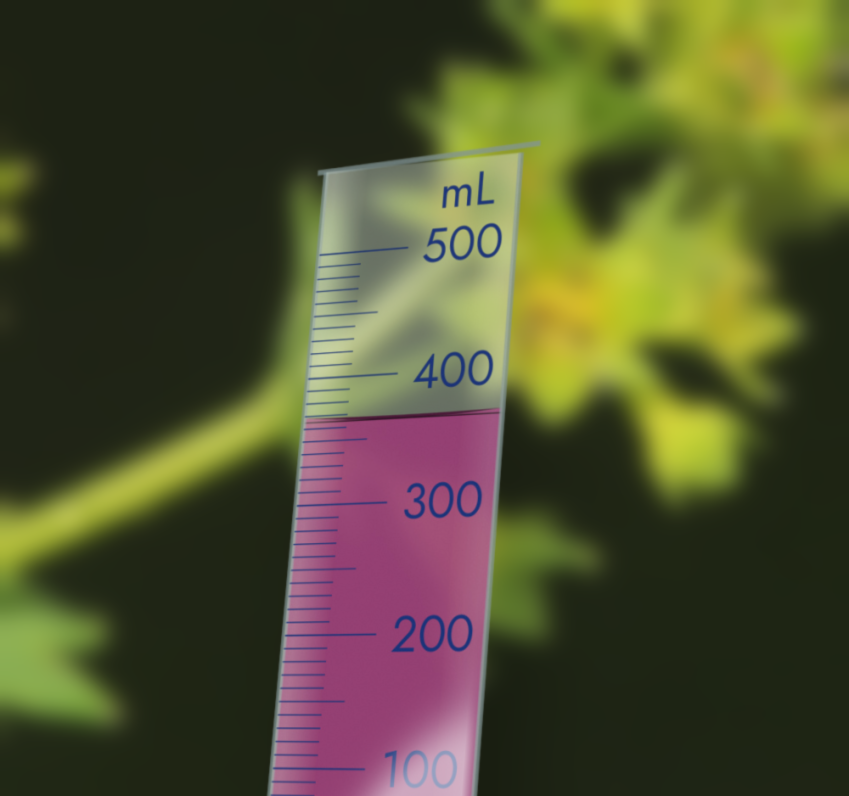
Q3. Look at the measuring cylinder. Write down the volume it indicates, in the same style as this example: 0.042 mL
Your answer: 365 mL
